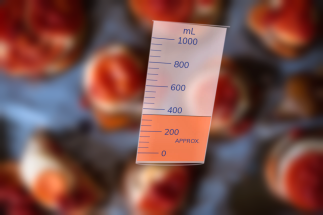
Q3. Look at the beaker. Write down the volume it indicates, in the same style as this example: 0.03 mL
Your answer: 350 mL
